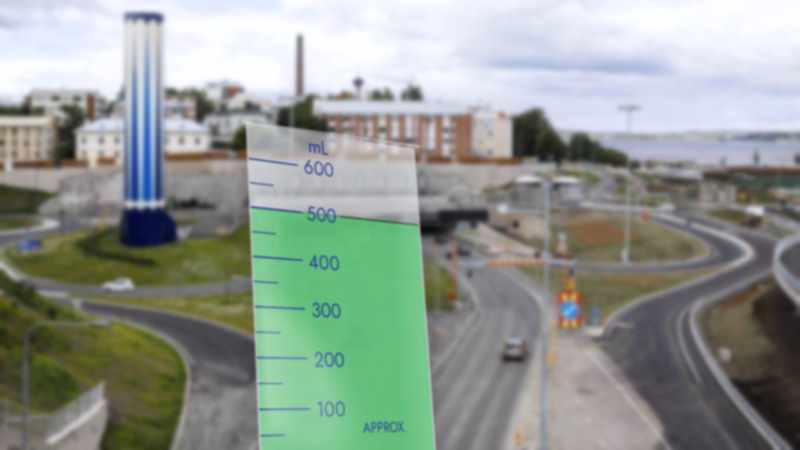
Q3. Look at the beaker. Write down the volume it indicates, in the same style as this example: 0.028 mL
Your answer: 500 mL
